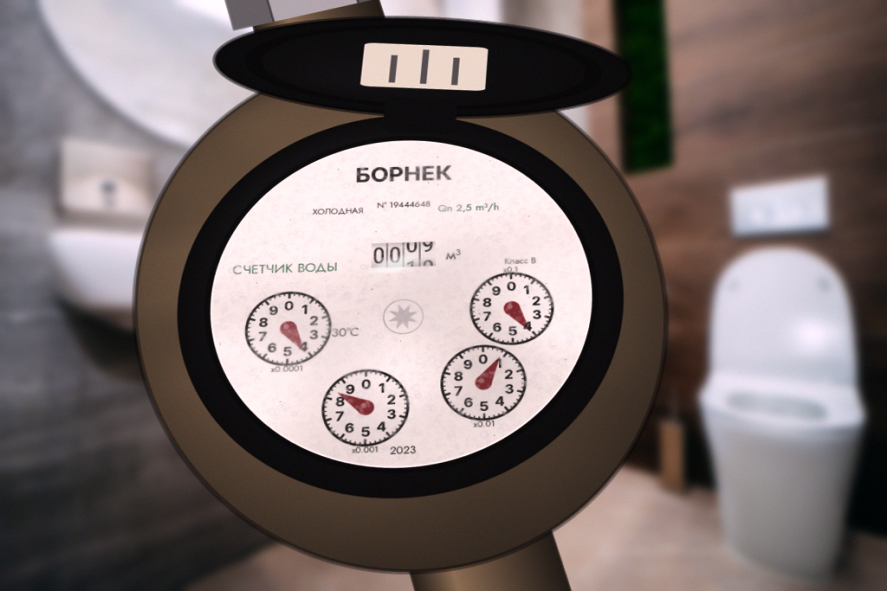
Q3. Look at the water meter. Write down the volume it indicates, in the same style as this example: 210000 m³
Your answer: 9.4084 m³
